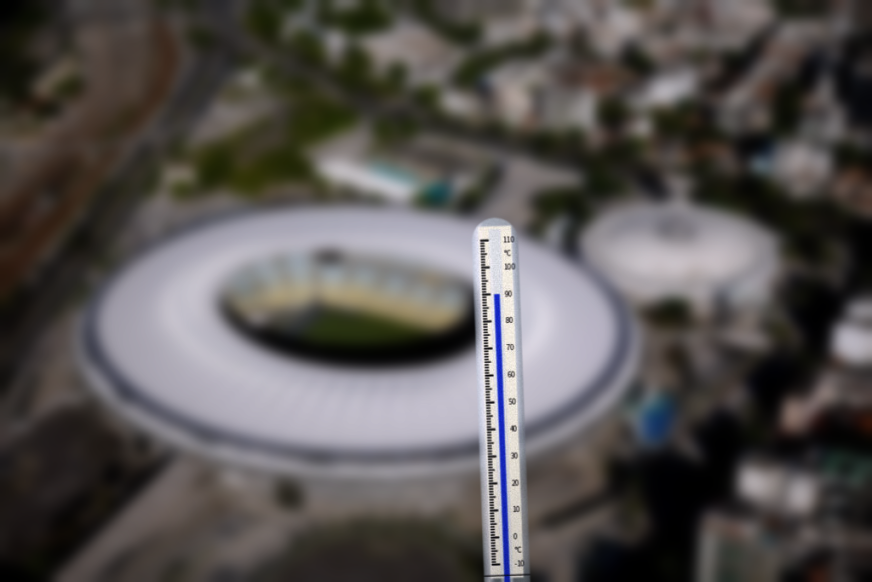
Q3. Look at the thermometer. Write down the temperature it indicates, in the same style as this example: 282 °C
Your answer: 90 °C
